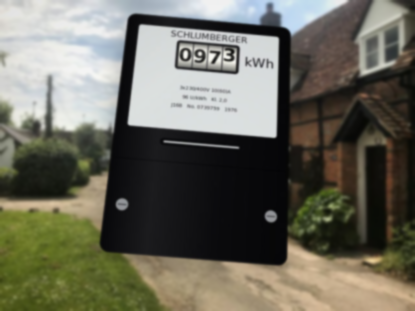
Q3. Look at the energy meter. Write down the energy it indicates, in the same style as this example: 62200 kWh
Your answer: 973 kWh
